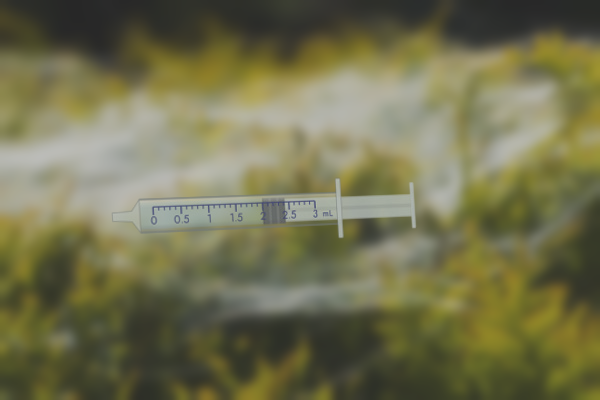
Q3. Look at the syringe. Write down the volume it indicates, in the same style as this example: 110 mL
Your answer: 2 mL
